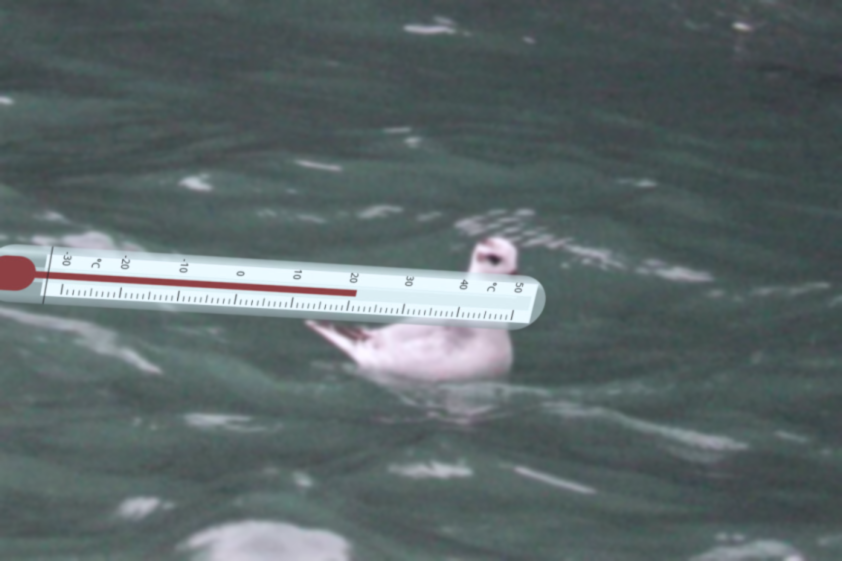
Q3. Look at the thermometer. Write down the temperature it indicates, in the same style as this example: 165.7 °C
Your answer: 21 °C
